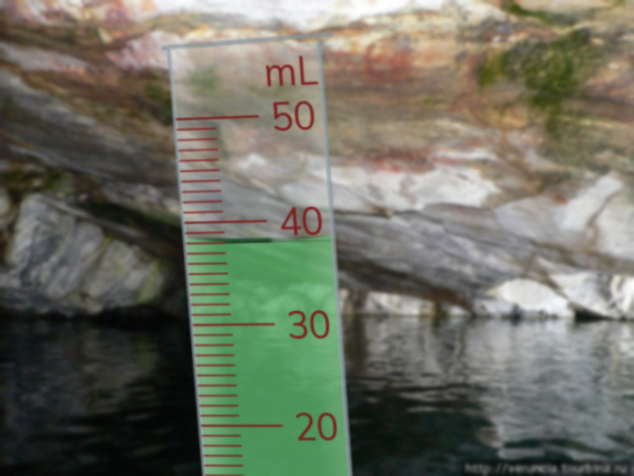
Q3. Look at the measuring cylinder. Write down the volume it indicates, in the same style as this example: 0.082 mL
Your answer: 38 mL
